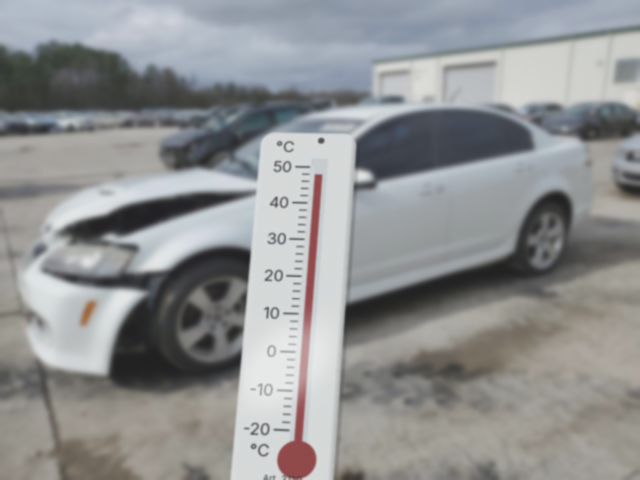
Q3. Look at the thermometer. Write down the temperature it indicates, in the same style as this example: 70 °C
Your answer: 48 °C
